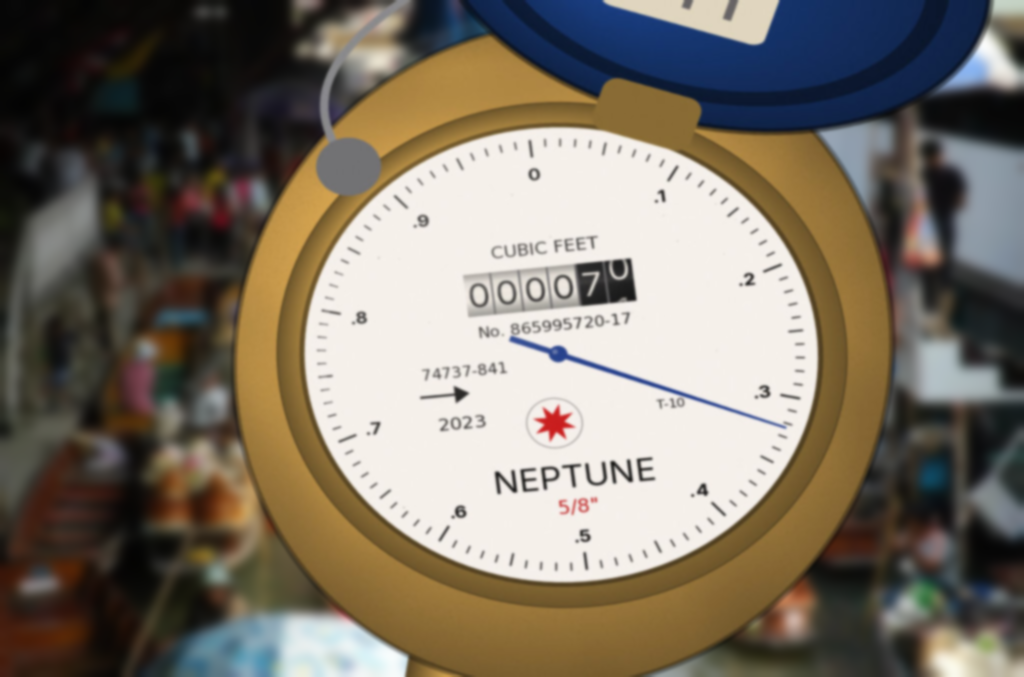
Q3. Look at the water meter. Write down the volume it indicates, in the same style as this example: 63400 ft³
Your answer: 70.32 ft³
